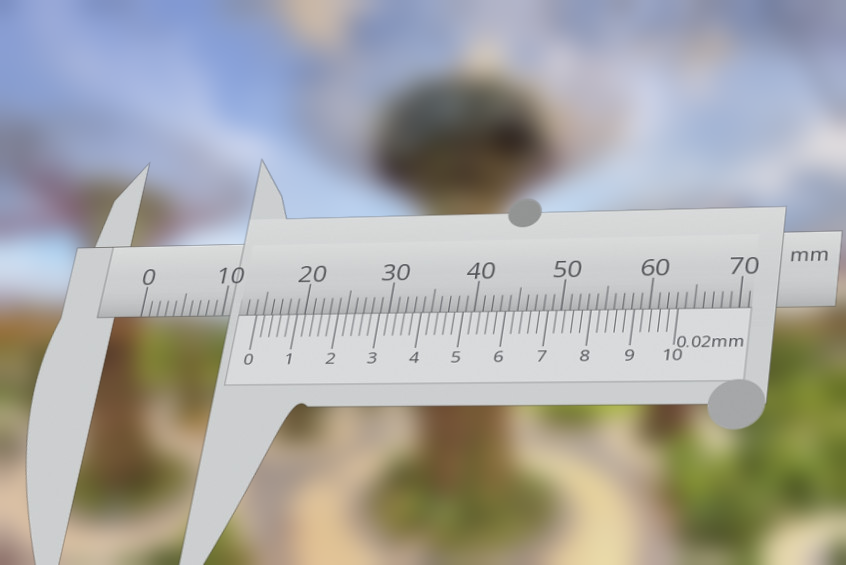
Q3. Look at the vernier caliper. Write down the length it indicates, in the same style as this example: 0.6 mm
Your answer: 14.2 mm
